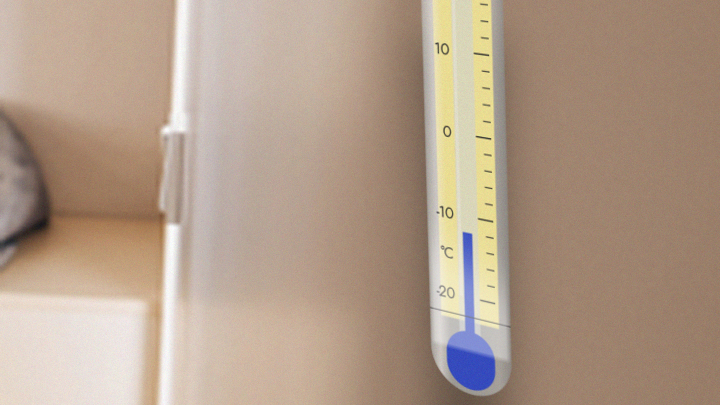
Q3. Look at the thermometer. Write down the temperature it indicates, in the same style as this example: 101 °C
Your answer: -12 °C
